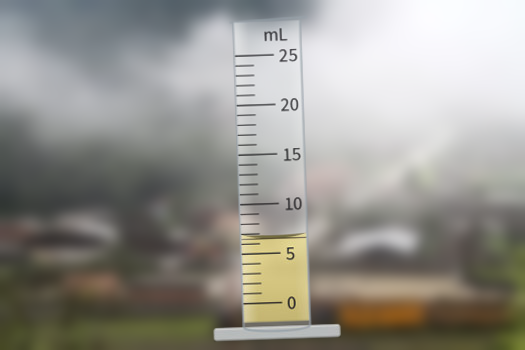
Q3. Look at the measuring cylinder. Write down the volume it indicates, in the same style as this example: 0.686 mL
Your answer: 6.5 mL
